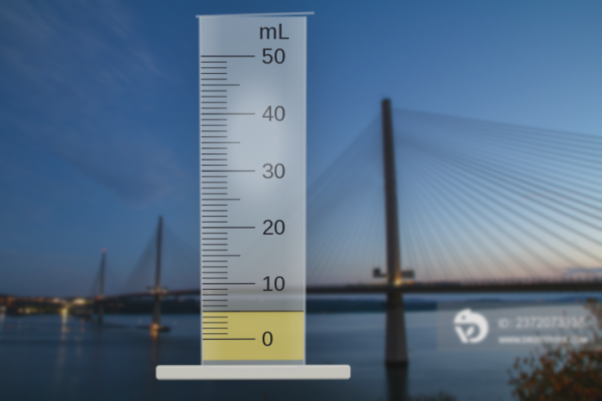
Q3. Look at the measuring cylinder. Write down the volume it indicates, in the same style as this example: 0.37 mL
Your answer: 5 mL
